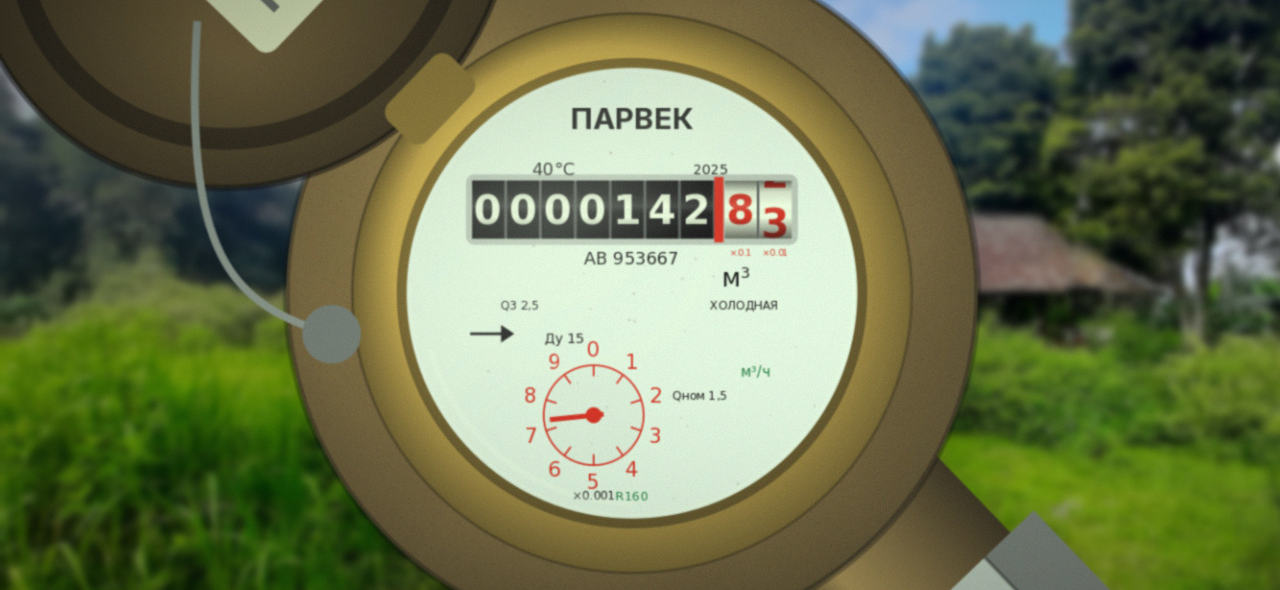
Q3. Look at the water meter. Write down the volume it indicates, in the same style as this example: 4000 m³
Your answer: 142.827 m³
